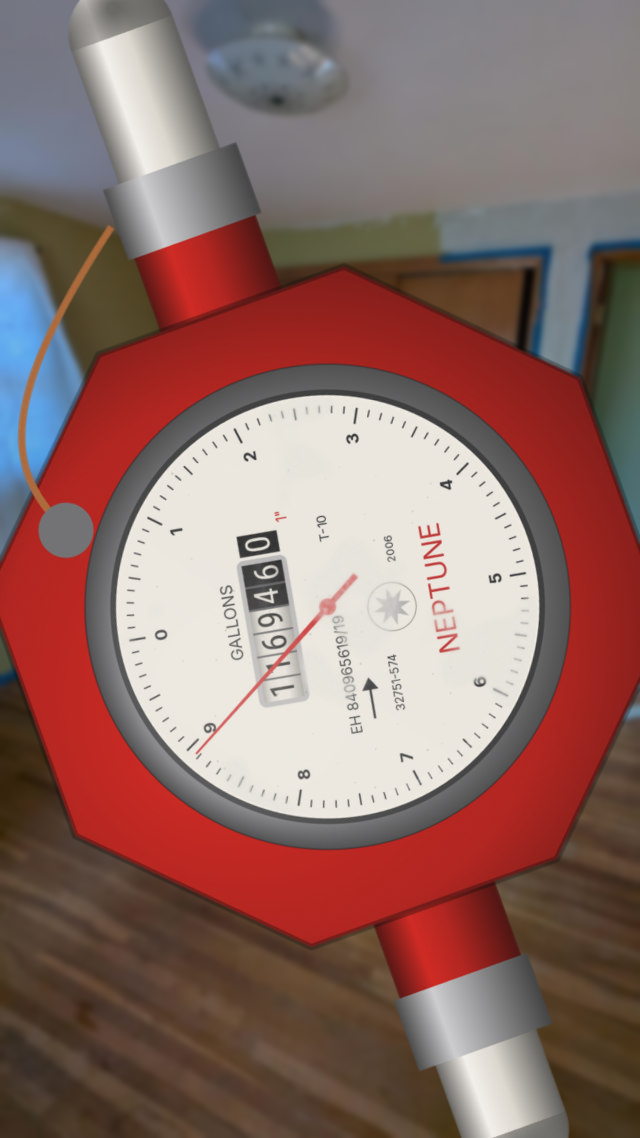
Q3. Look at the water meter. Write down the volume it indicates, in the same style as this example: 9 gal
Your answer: 1169458.9 gal
